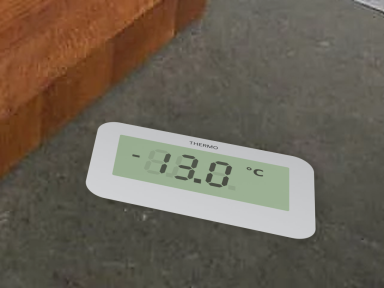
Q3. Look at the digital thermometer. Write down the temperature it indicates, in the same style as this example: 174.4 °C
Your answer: -13.0 °C
